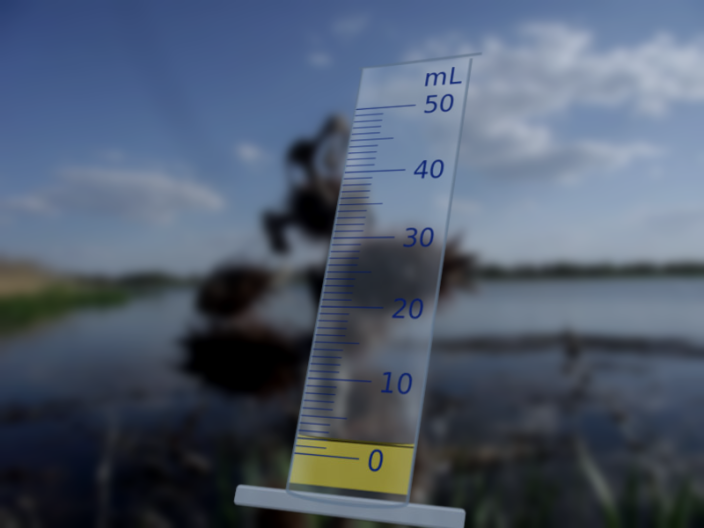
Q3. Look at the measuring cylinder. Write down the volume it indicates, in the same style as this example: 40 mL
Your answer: 2 mL
